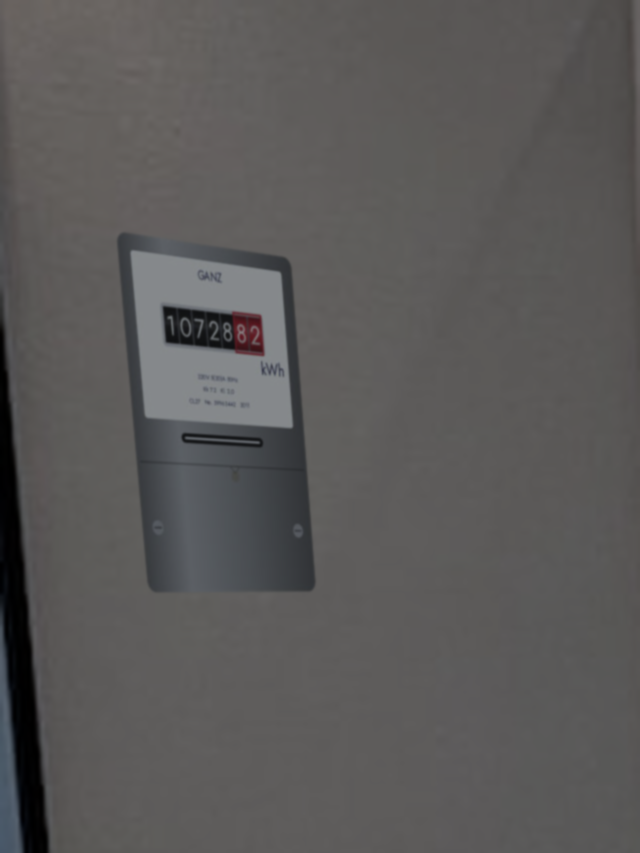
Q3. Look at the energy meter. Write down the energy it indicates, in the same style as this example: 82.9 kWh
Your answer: 10728.82 kWh
